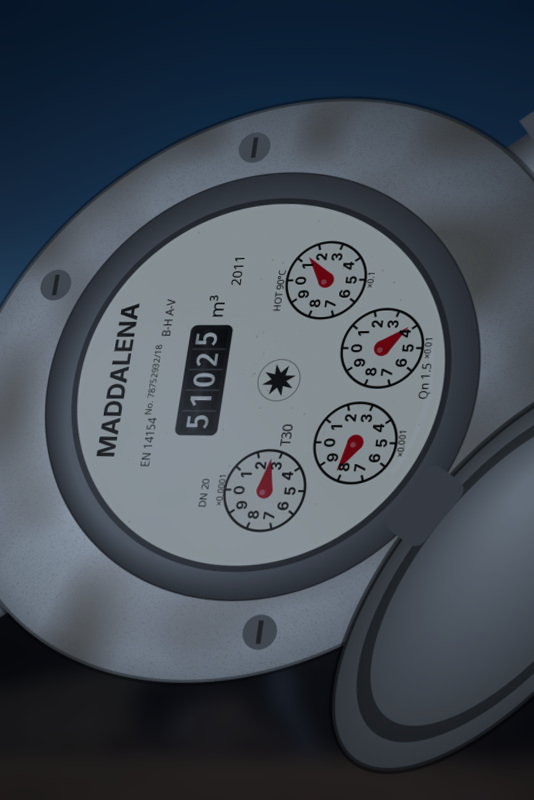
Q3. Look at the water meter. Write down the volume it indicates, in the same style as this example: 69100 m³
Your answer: 51025.1382 m³
